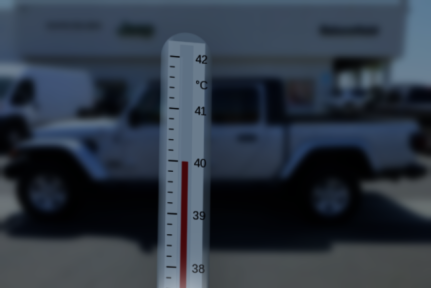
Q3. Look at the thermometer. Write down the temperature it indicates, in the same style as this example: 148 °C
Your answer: 40 °C
